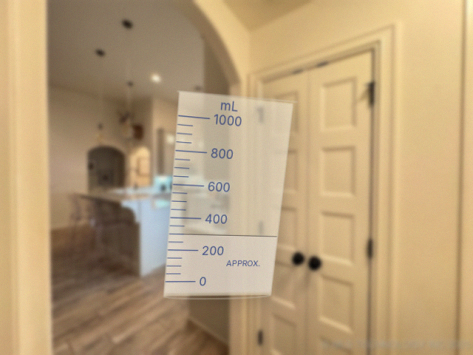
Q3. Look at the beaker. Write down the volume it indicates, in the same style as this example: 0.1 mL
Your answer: 300 mL
